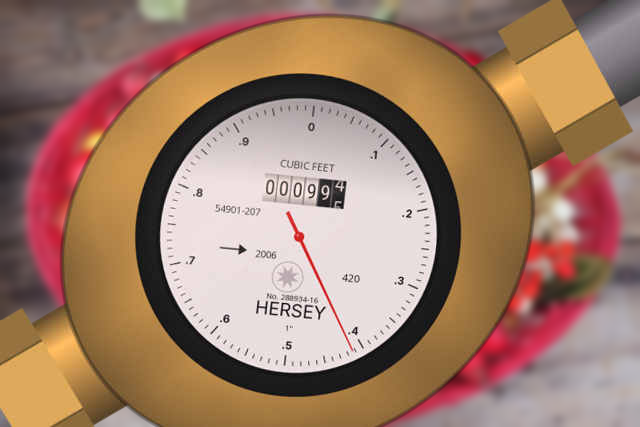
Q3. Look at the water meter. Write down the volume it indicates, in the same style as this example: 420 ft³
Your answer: 994.41 ft³
